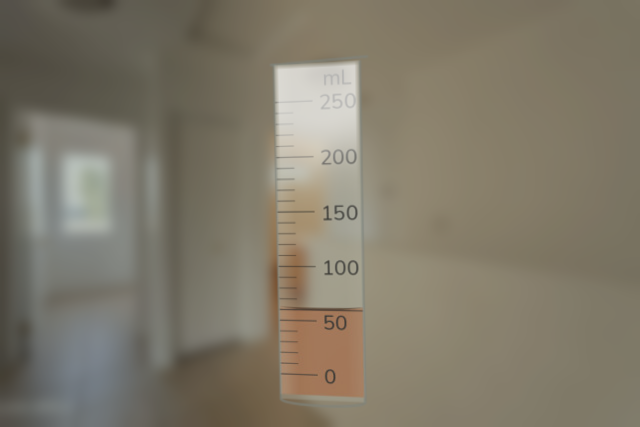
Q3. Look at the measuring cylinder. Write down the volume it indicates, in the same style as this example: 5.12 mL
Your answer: 60 mL
